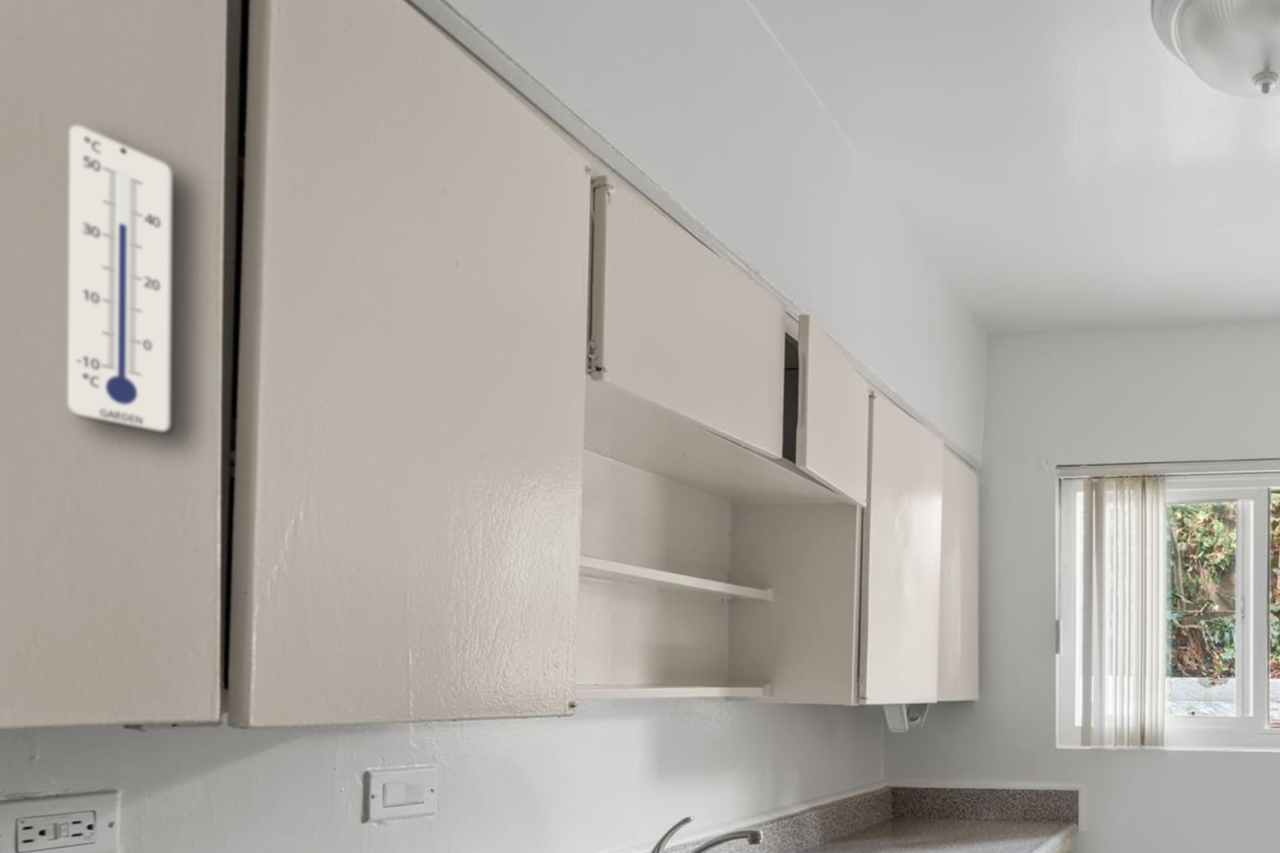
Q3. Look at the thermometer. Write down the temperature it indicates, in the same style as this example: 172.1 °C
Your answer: 35 °C
